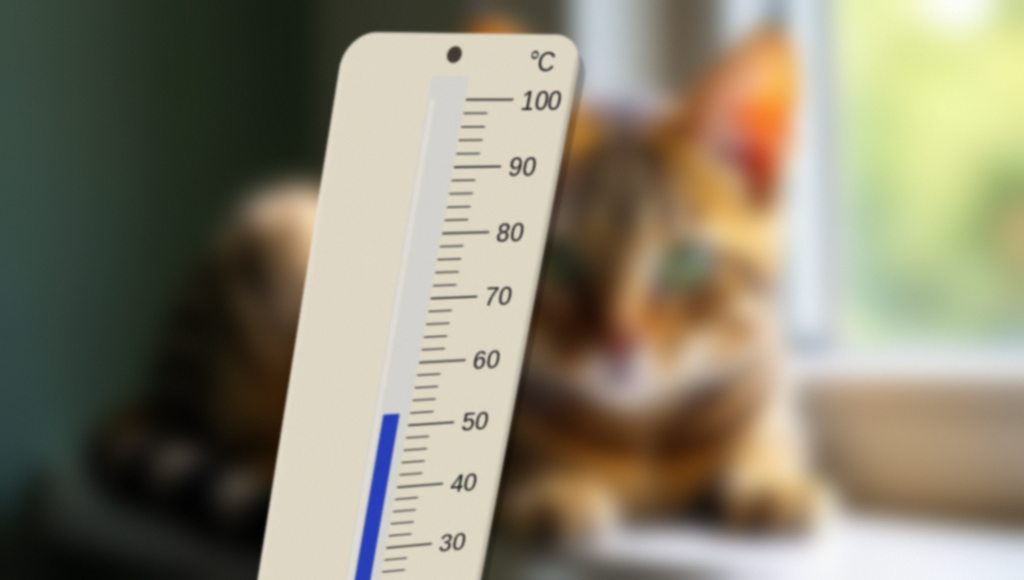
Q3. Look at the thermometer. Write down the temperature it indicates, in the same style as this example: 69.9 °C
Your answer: 52 °C
